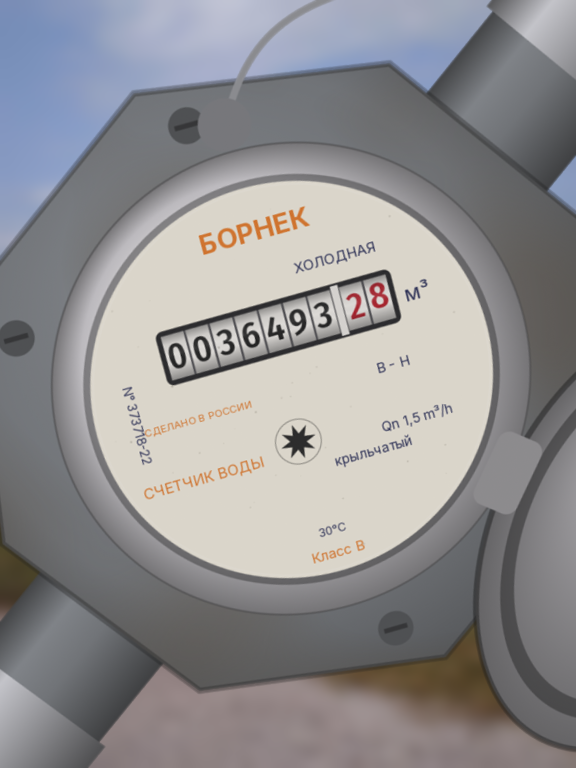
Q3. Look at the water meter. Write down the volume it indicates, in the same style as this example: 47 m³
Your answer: 36493.28 m³
